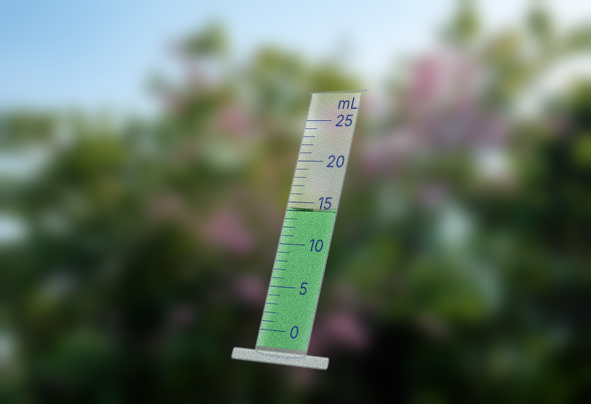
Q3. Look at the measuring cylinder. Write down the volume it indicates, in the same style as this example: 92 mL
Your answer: 14 mL
